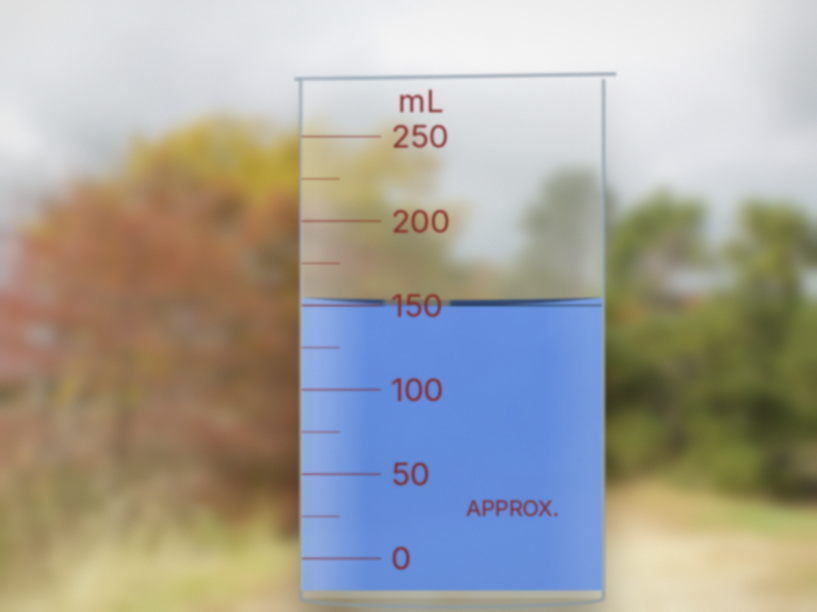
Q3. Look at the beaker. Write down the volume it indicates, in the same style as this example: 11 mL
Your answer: 150 mL
